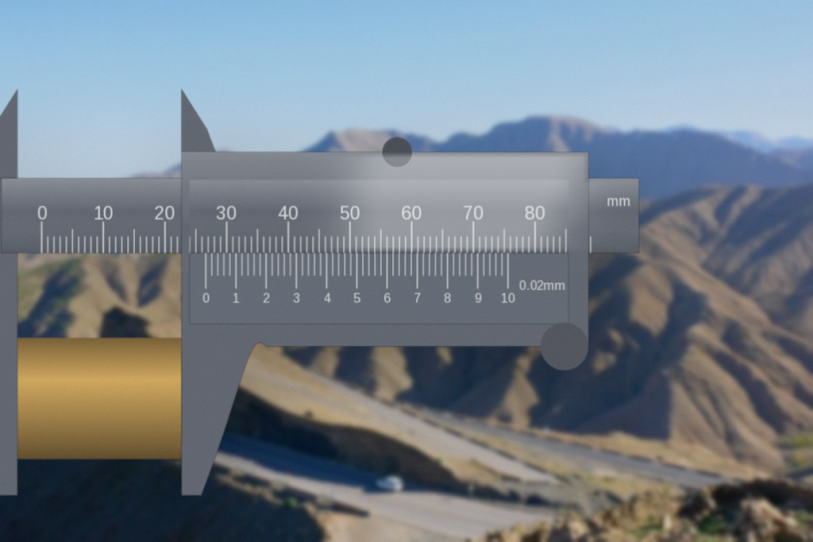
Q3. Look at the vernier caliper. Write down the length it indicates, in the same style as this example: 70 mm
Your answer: 26.6 mm
